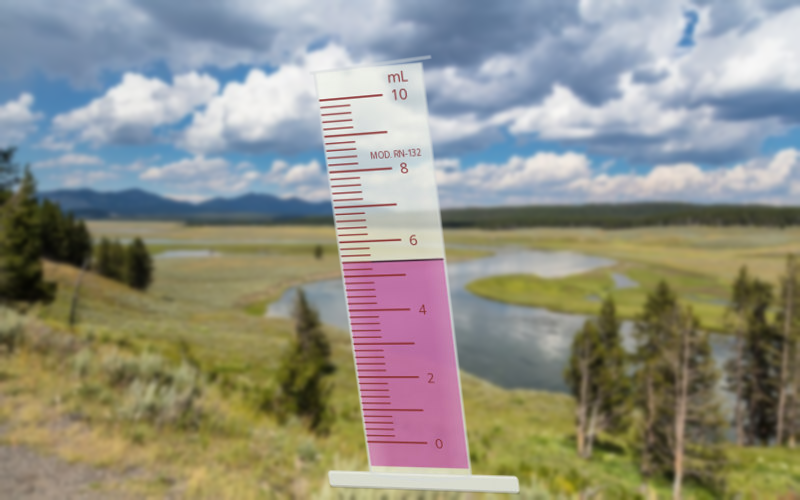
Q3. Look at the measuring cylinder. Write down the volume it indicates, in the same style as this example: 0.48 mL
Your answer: 5.4 mL
